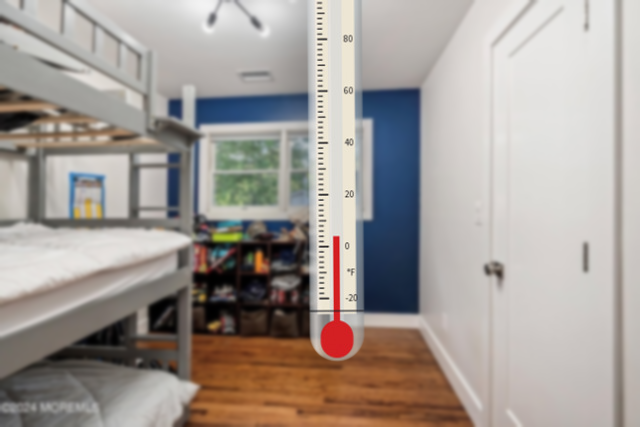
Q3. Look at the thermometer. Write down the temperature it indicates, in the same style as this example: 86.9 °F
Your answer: 4 °F
